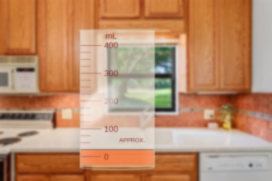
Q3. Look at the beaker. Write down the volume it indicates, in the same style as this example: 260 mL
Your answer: 25 mL
